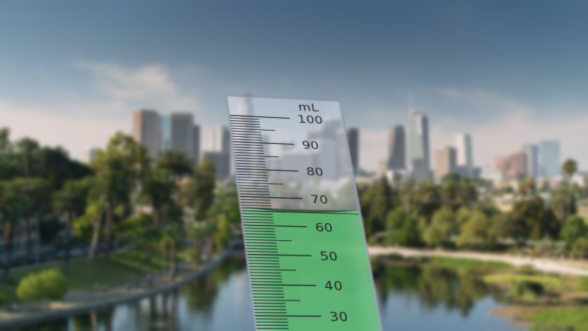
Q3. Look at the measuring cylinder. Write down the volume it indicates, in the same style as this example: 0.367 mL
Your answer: 65 mL
